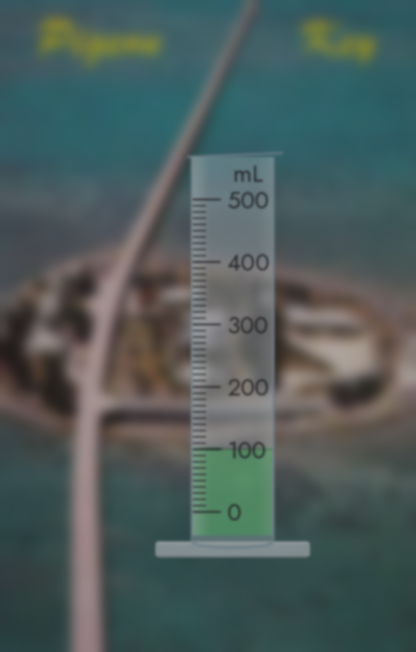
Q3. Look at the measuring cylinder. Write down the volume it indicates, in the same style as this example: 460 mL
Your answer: 100 mL
